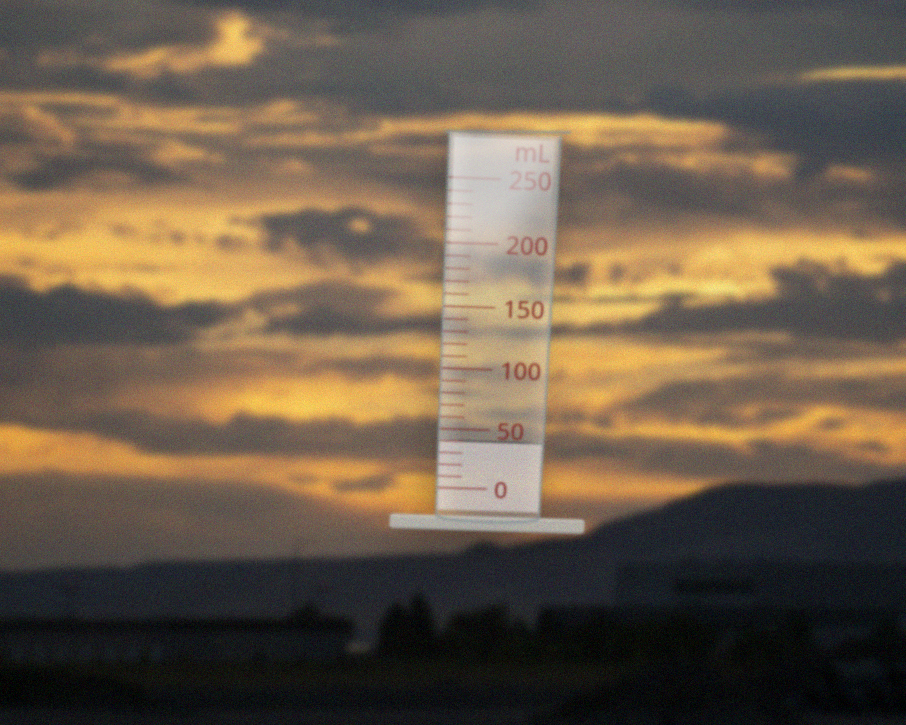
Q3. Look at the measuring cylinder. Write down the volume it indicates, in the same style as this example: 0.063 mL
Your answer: 40 mL
